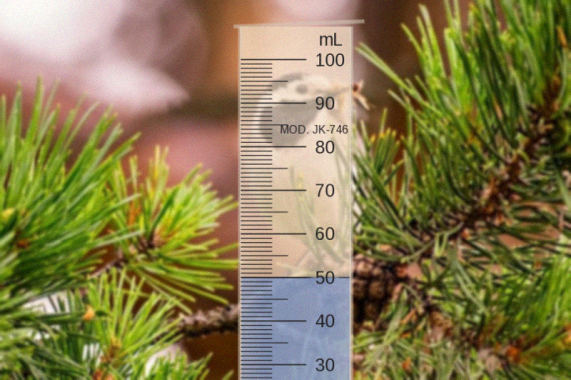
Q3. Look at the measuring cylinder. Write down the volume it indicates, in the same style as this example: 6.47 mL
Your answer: 50 mL
